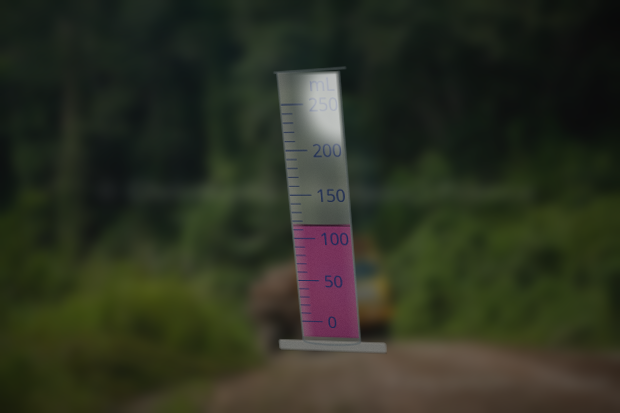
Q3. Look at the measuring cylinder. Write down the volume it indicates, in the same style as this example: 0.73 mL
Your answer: 115 mL
